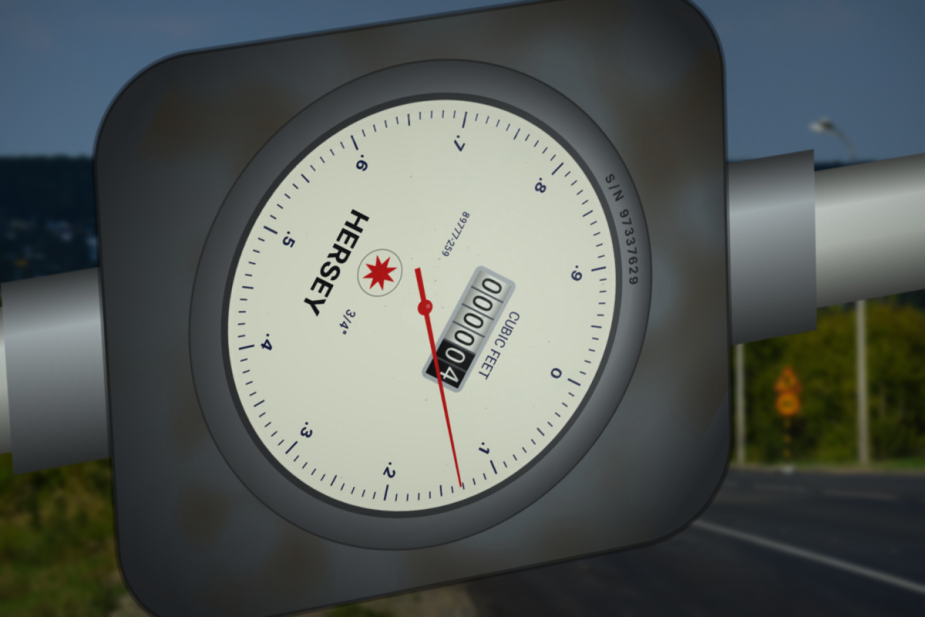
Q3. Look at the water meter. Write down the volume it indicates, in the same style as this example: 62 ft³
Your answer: 4.13 ft³
